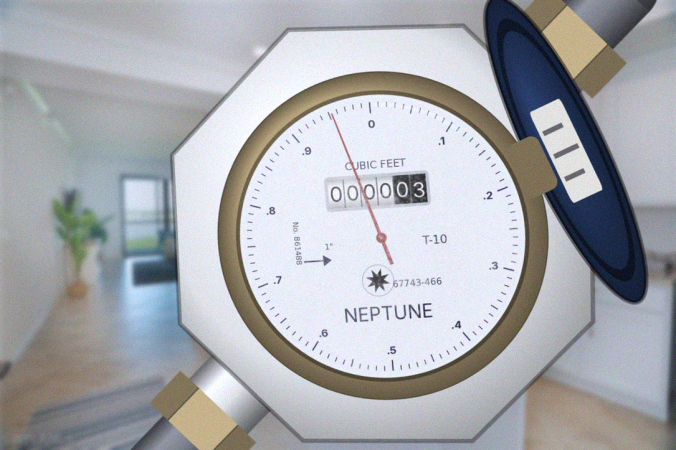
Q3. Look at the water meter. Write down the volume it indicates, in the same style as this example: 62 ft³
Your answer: 2.95 ft³
